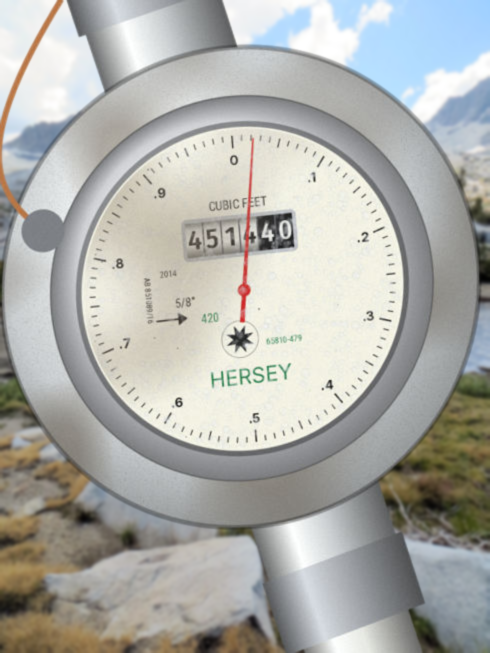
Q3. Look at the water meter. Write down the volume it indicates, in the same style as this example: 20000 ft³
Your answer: 451440.02 ft³
